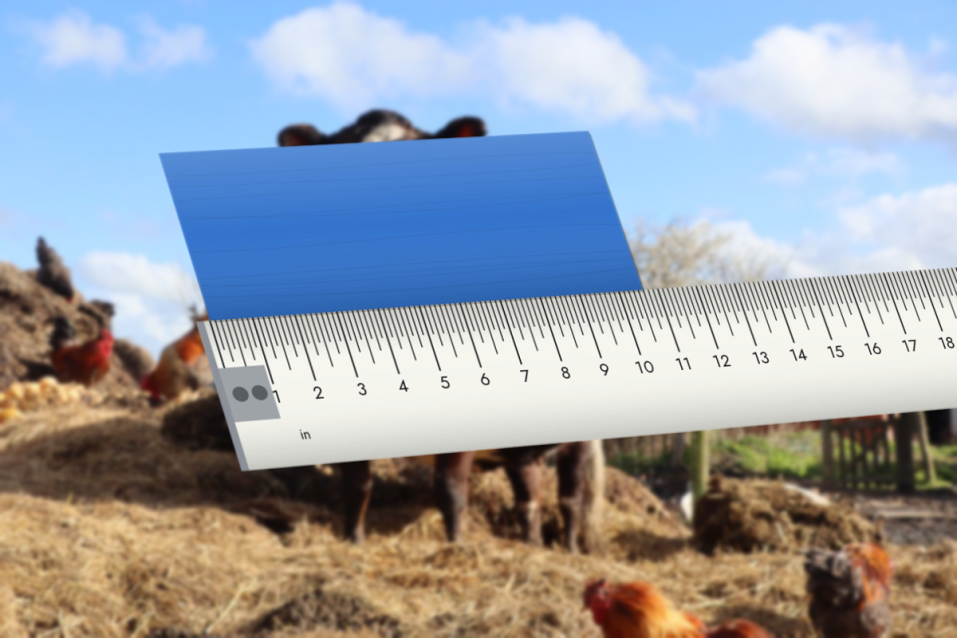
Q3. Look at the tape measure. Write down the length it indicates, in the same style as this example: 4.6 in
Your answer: 10.625 in
